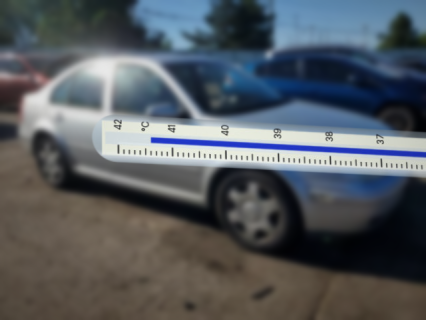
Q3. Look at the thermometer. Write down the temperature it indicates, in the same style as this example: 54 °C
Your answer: 41.4 °C
